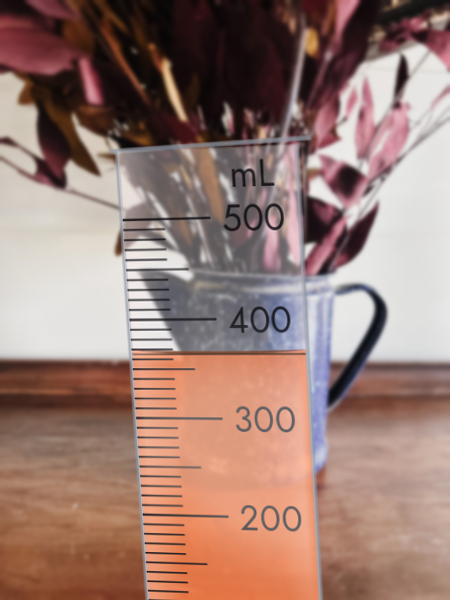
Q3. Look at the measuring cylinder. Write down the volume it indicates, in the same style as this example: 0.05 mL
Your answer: 365 mL
